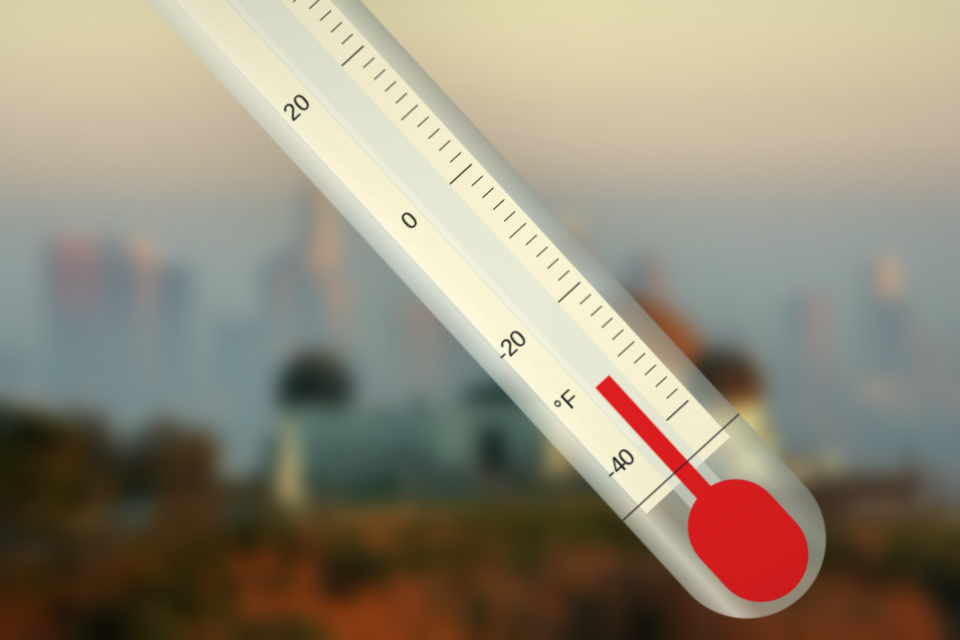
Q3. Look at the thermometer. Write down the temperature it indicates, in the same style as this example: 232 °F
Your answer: -31 °F
